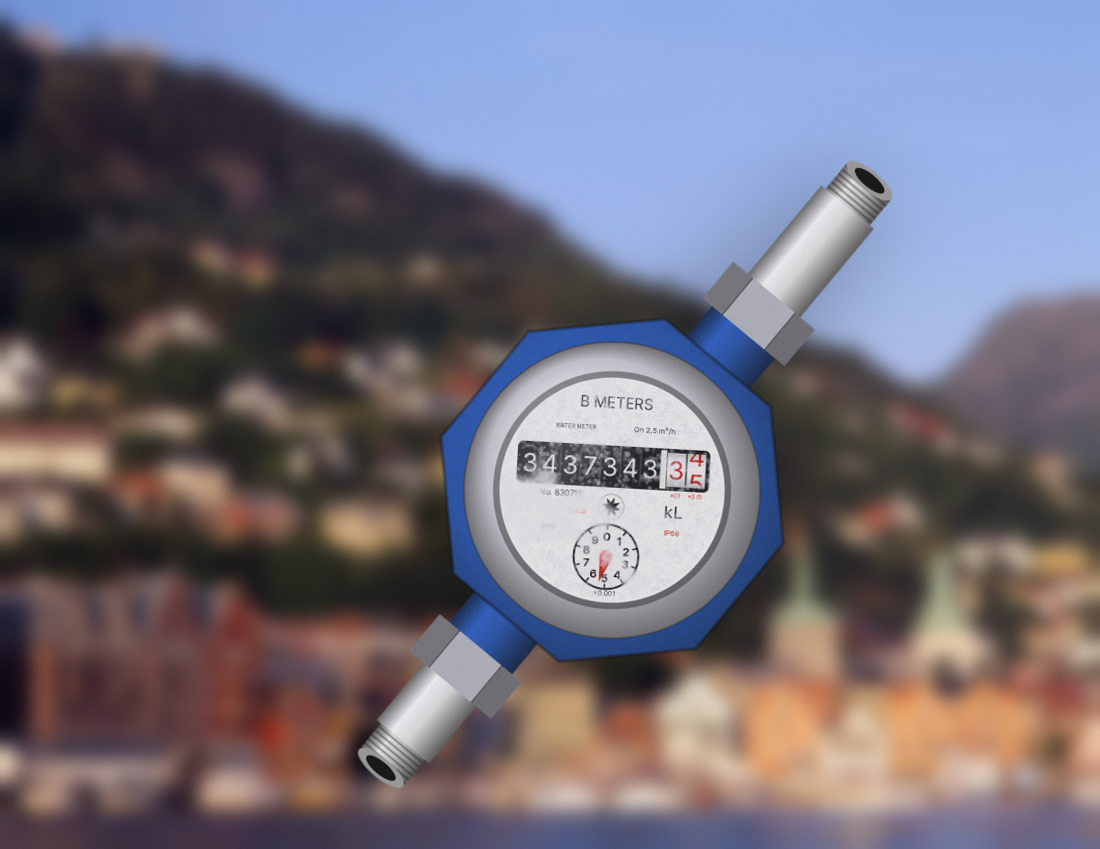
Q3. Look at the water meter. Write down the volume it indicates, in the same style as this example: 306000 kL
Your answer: 3437343.345 kL
